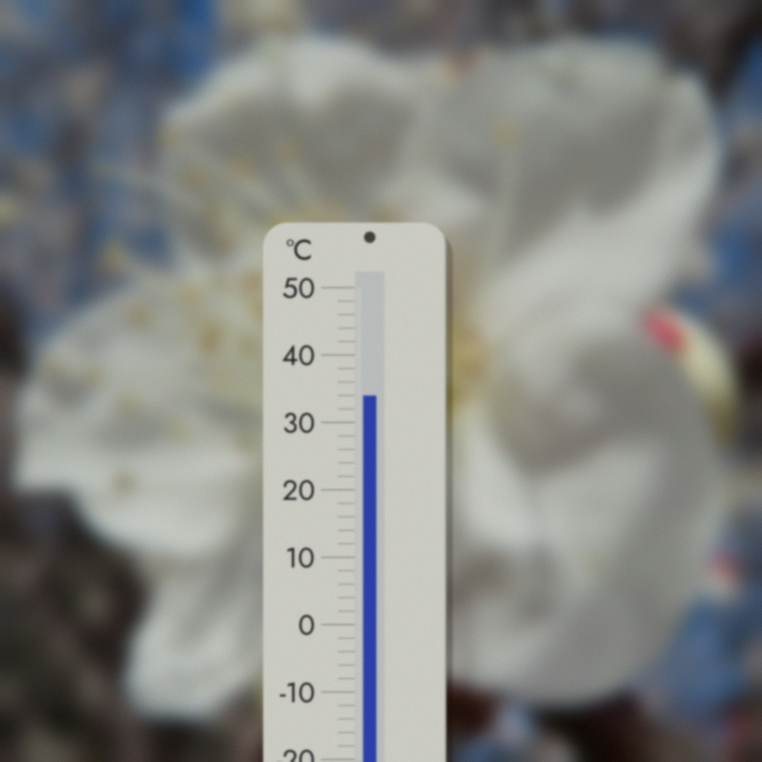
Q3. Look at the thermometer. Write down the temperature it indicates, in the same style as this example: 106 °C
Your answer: 34 °C
